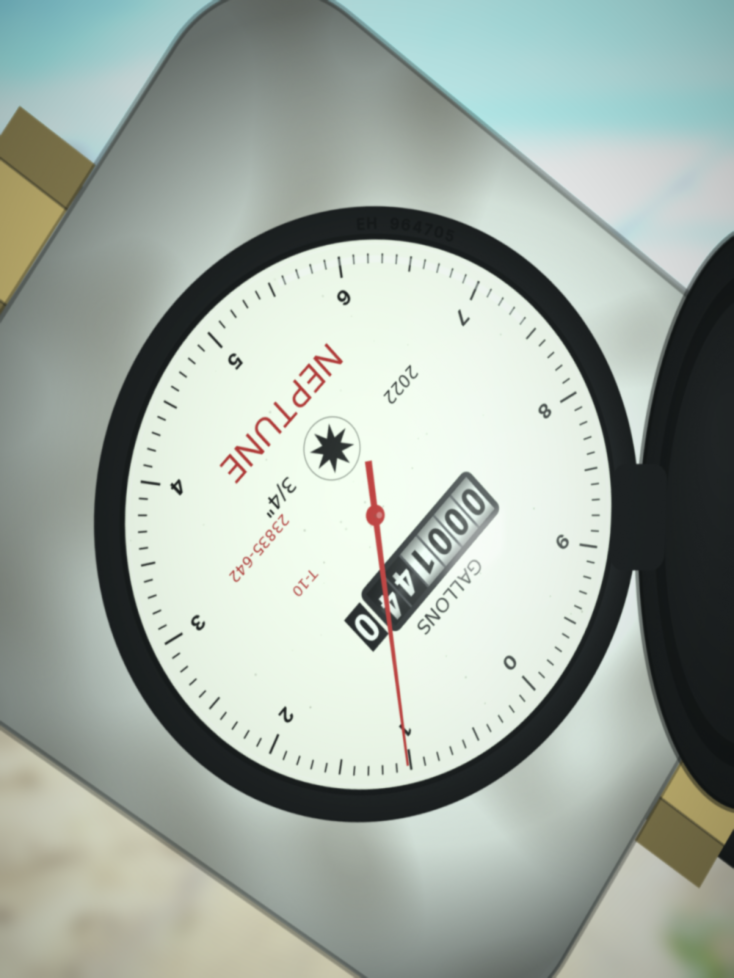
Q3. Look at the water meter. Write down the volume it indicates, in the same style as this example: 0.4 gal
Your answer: 1441.0 gal
